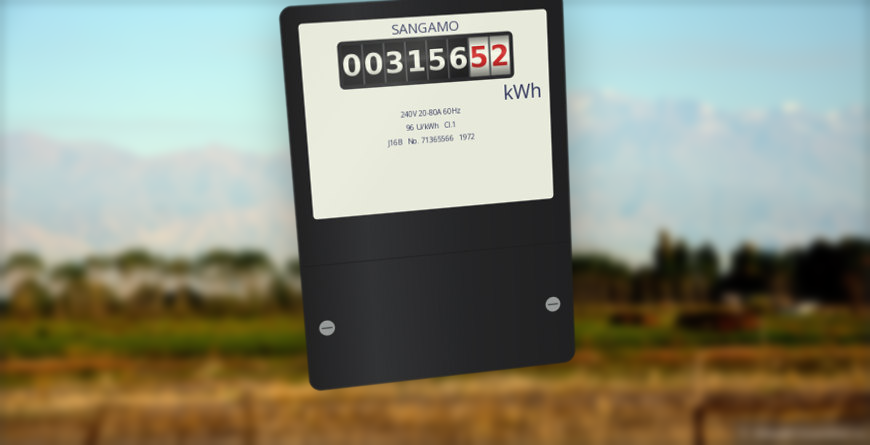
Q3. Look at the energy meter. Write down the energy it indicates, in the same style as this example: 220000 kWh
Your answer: 3156.52 kWh
